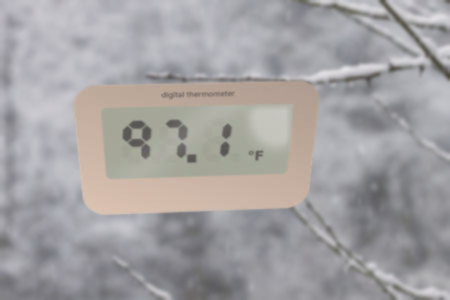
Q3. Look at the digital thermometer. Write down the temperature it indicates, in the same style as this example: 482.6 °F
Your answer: 97.1 °F
